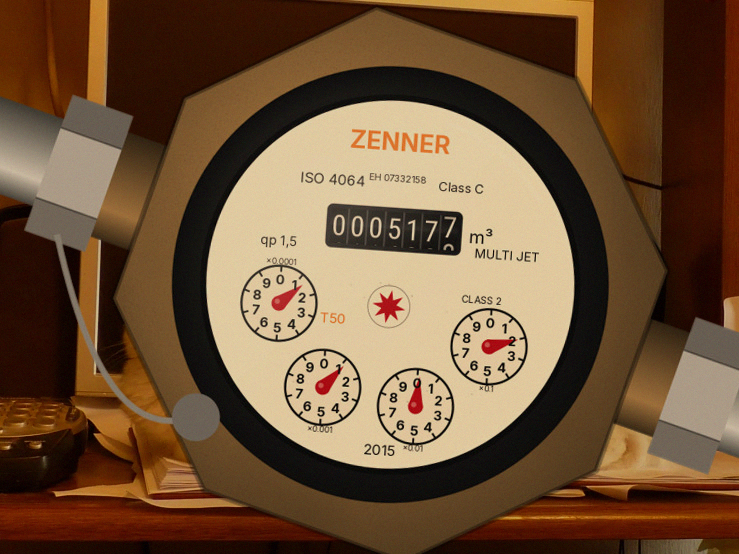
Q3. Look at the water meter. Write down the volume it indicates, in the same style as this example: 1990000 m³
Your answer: 5177.2011 m³
